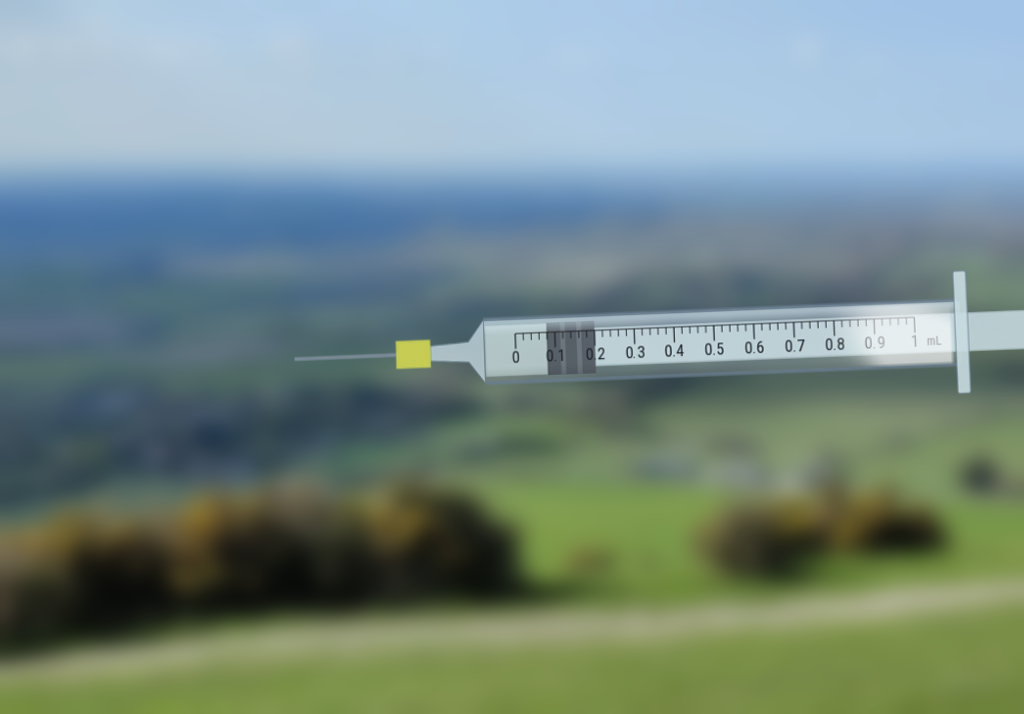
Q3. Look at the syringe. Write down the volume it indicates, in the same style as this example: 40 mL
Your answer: 0.08 mL
